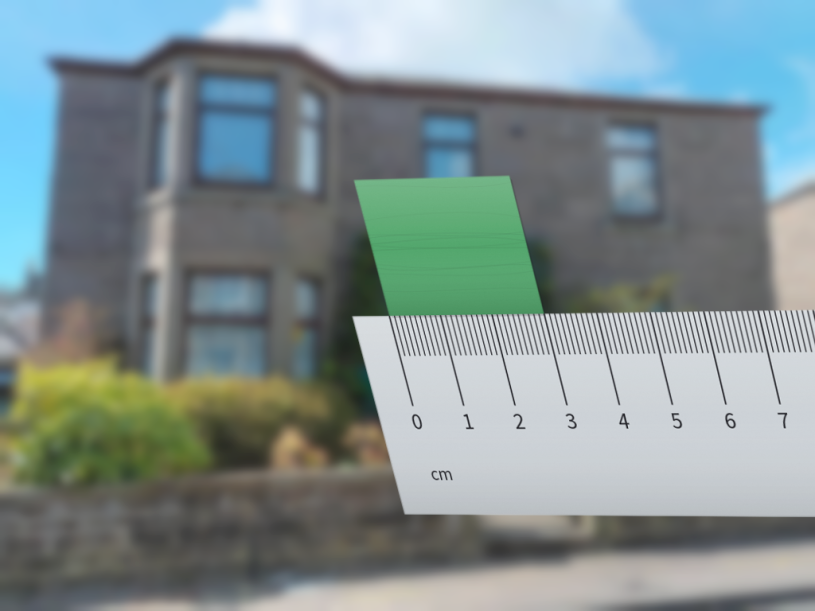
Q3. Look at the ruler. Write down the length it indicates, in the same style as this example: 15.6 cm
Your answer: 3 cm
